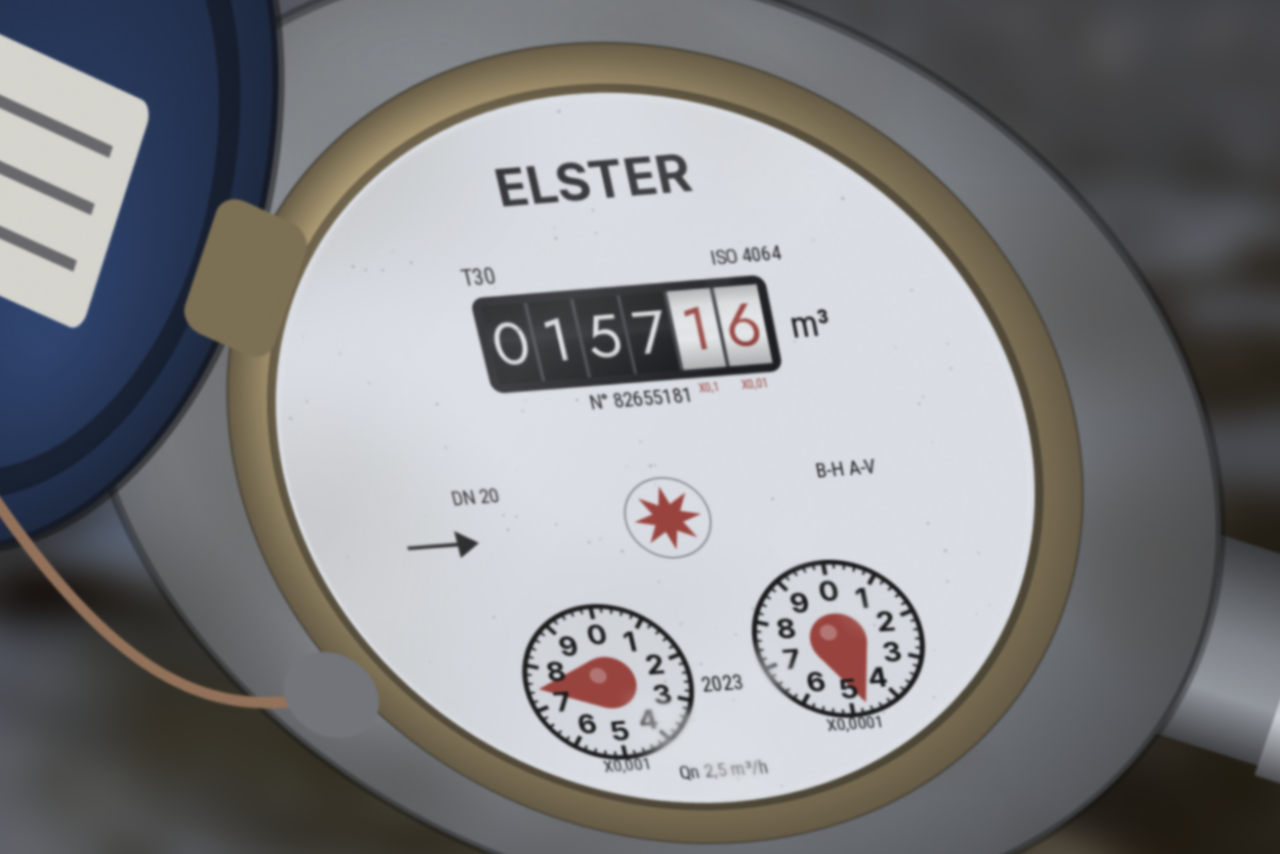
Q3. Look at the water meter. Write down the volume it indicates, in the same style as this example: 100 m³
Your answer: 157.1674 m³
